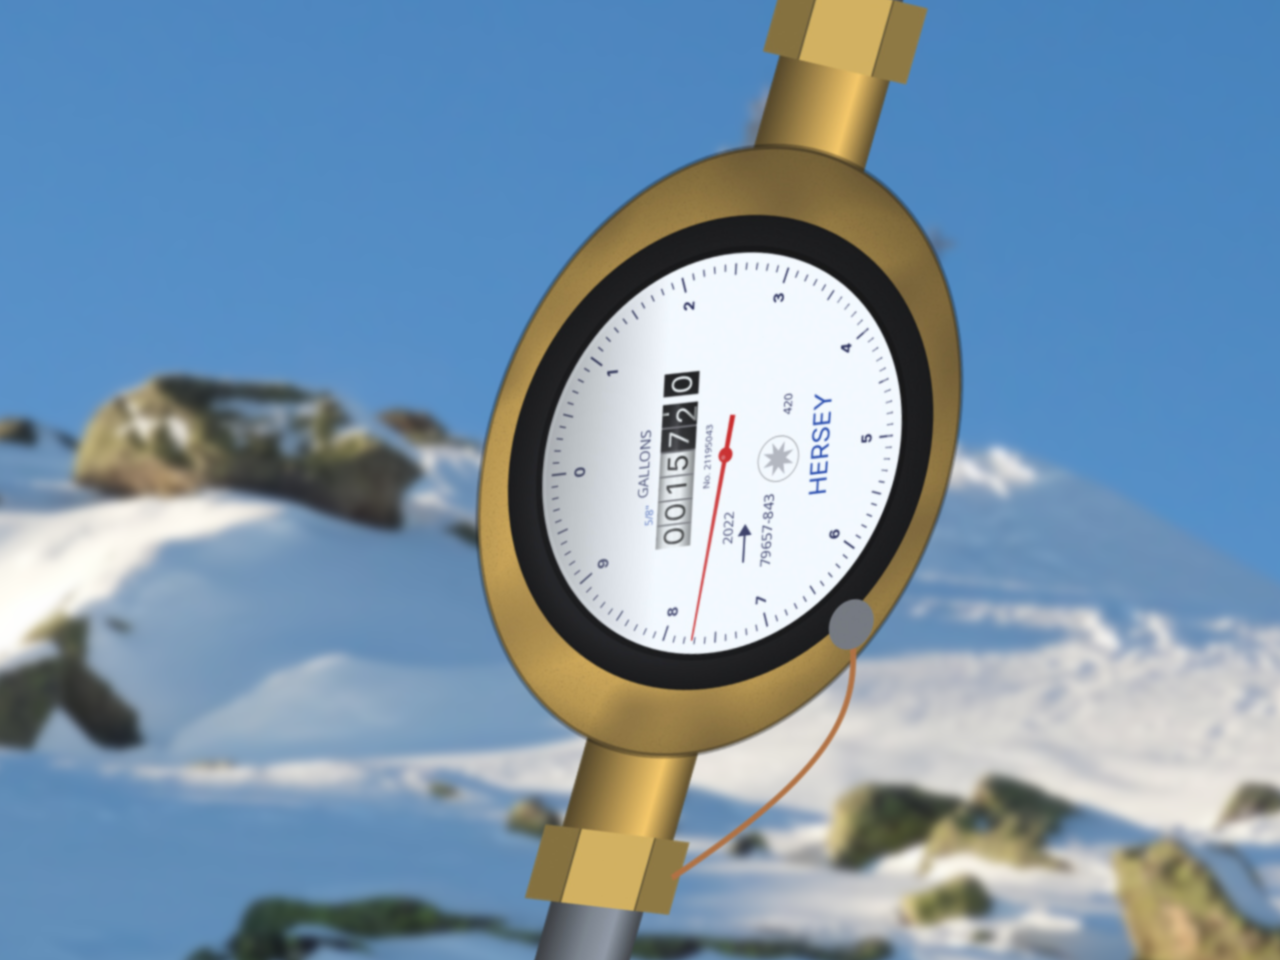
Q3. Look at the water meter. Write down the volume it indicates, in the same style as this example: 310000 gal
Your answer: 15717.7 gal
